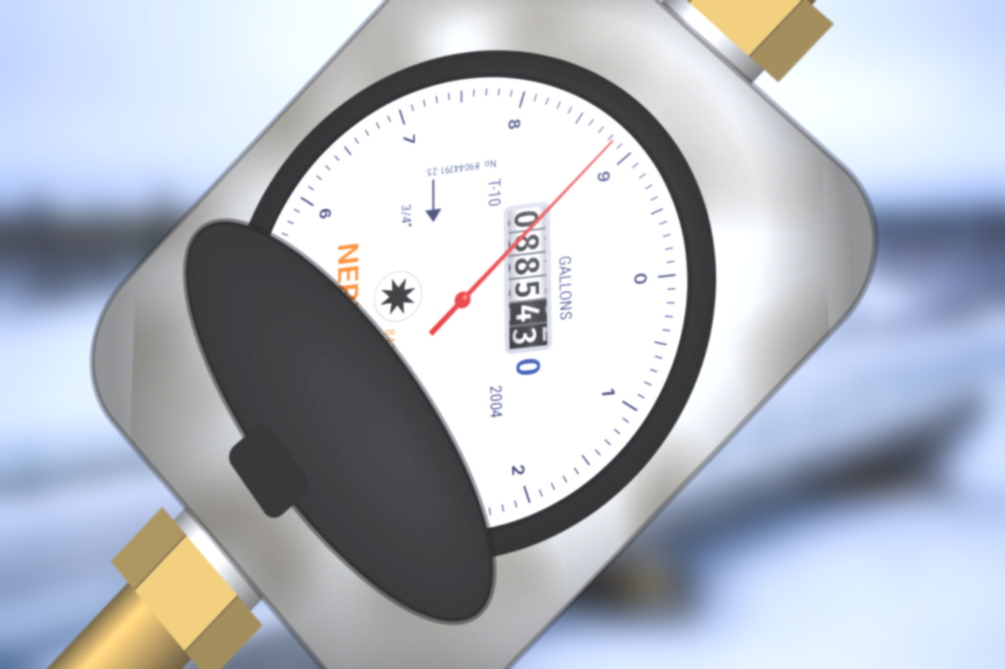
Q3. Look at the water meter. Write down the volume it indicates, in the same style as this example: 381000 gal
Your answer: 885428.8 gal
